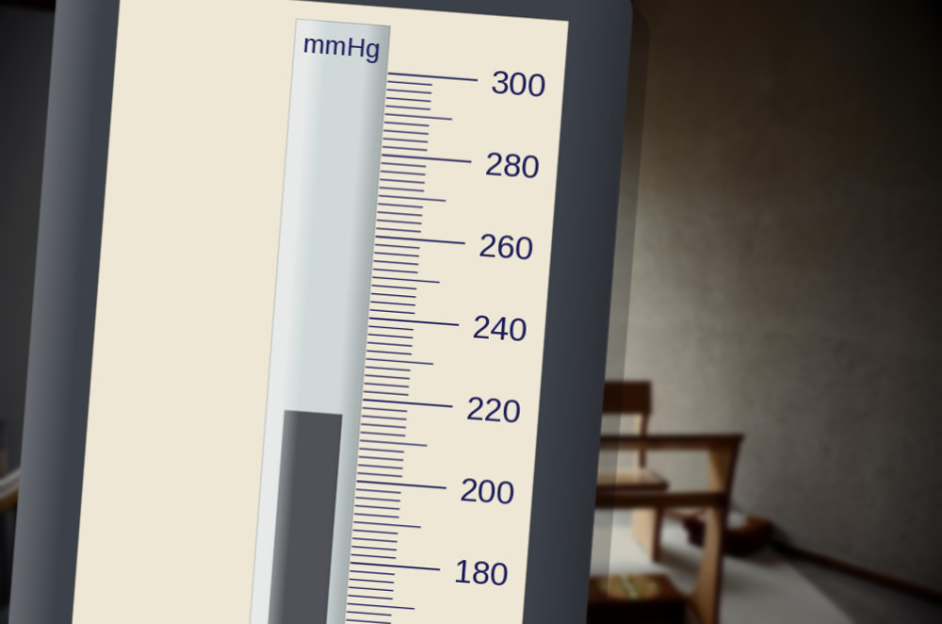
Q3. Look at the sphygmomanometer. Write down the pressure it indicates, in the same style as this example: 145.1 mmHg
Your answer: 216 mmHg
